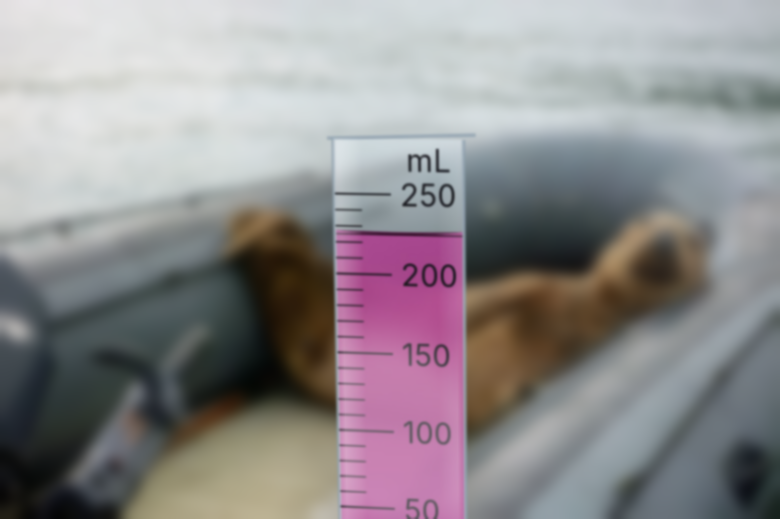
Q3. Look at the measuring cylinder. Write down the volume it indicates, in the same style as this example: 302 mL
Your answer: 225 mL
